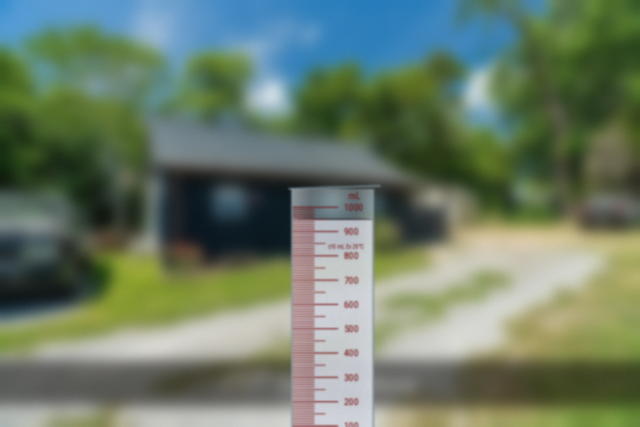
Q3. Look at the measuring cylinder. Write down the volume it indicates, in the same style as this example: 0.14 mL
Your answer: 950 mL
